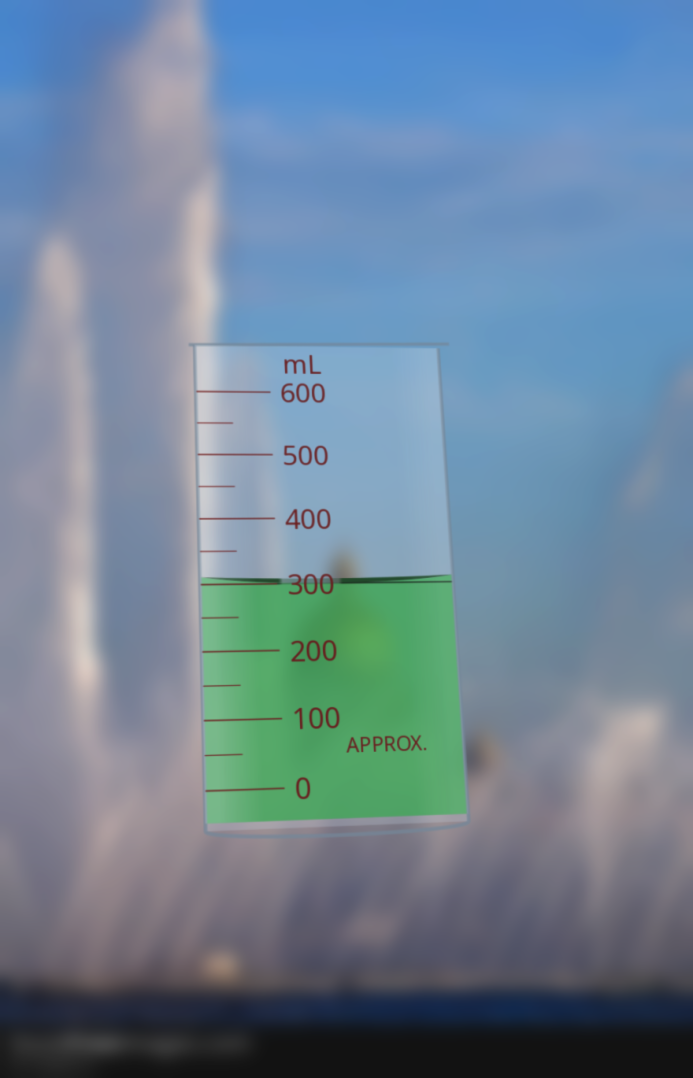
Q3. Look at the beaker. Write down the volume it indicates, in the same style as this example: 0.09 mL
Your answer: 300 mL
